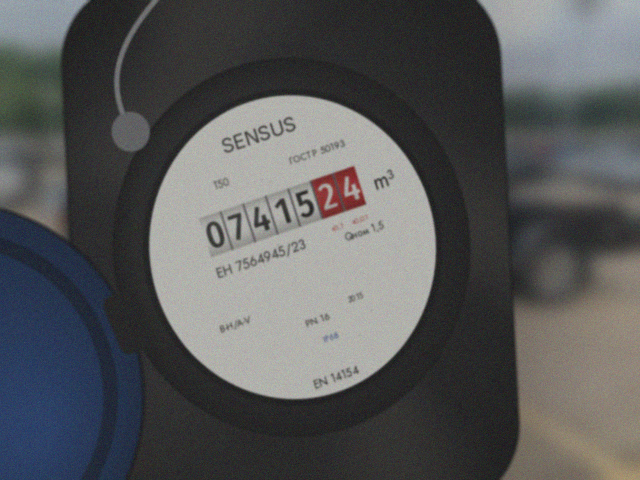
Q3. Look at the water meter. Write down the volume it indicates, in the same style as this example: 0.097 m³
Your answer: 7415.24 m³
